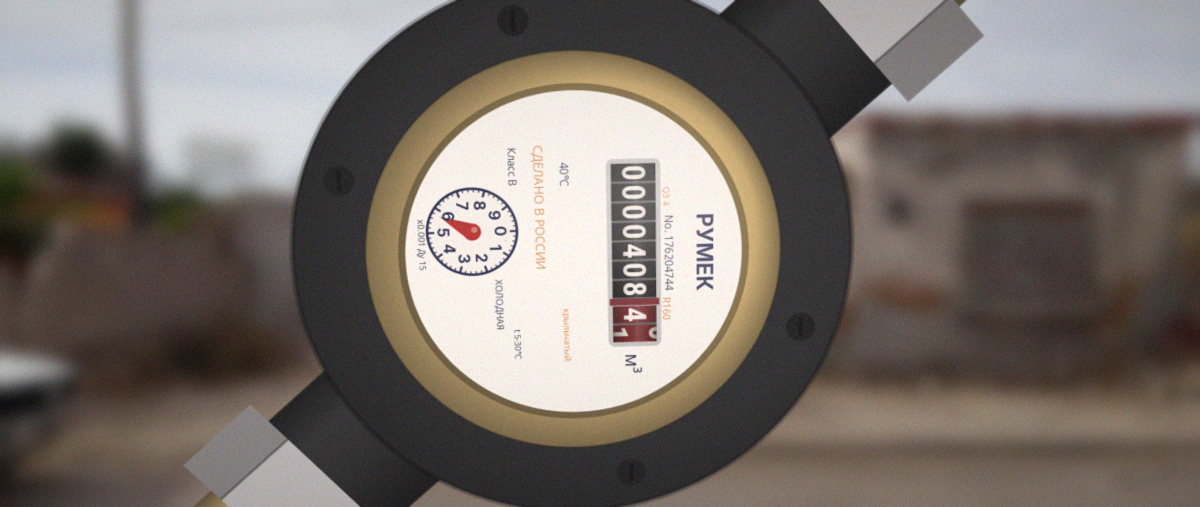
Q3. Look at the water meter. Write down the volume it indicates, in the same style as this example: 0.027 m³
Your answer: 408.405 m³
